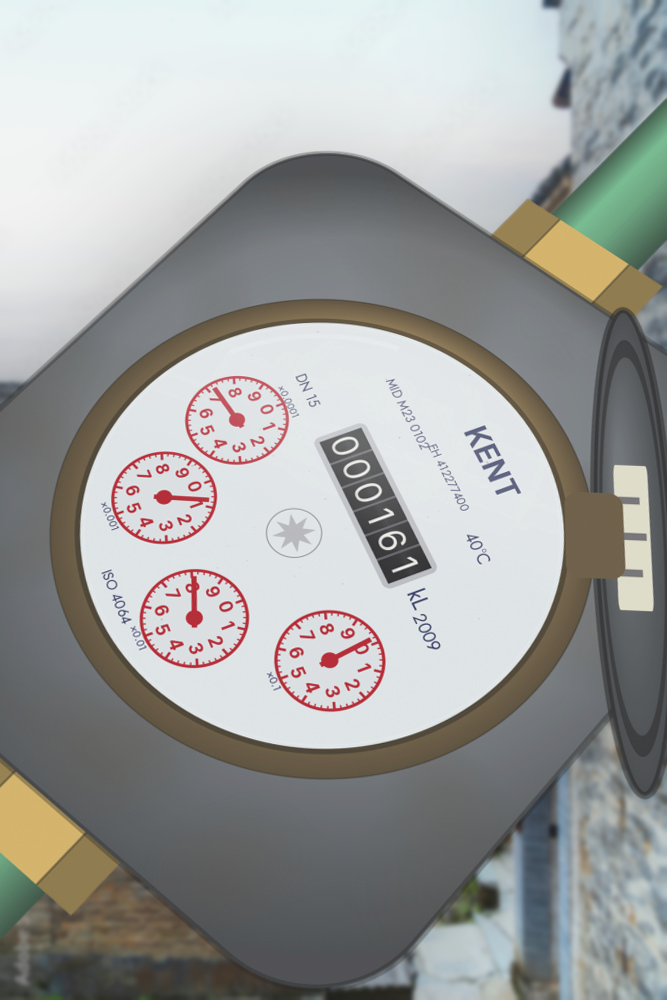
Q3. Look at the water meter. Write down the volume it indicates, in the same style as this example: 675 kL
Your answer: 160.9807 kL
